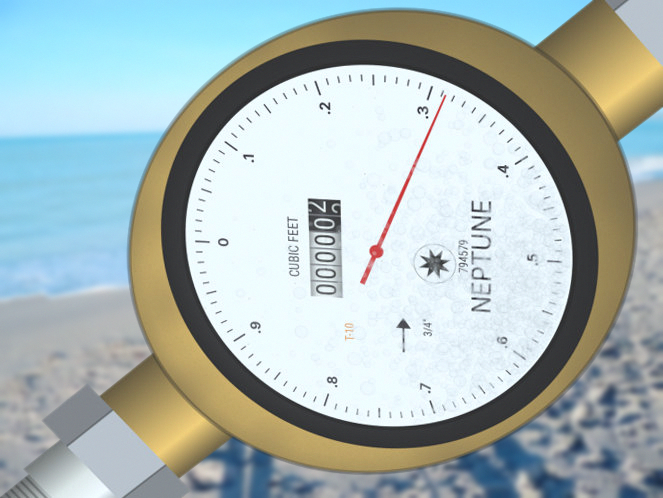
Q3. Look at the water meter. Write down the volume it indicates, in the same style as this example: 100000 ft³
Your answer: 2.31 ft³
